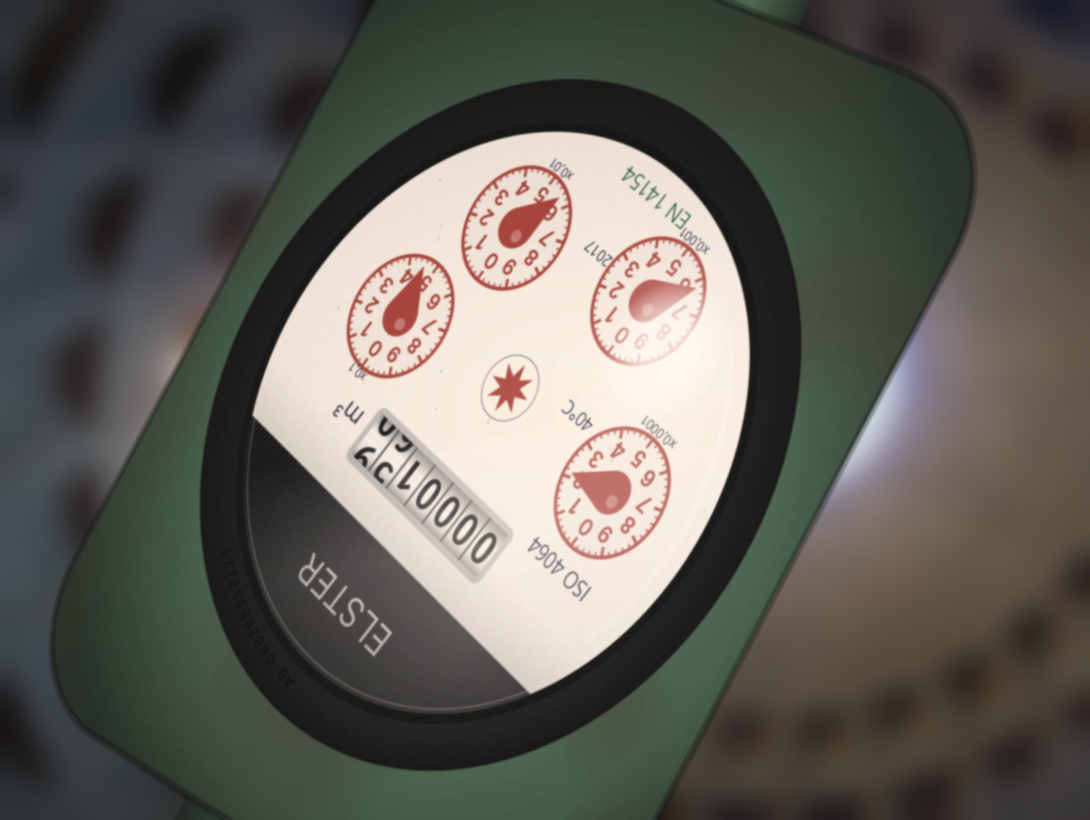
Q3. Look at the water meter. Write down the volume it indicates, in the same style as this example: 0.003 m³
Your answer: 159.4562 m³
